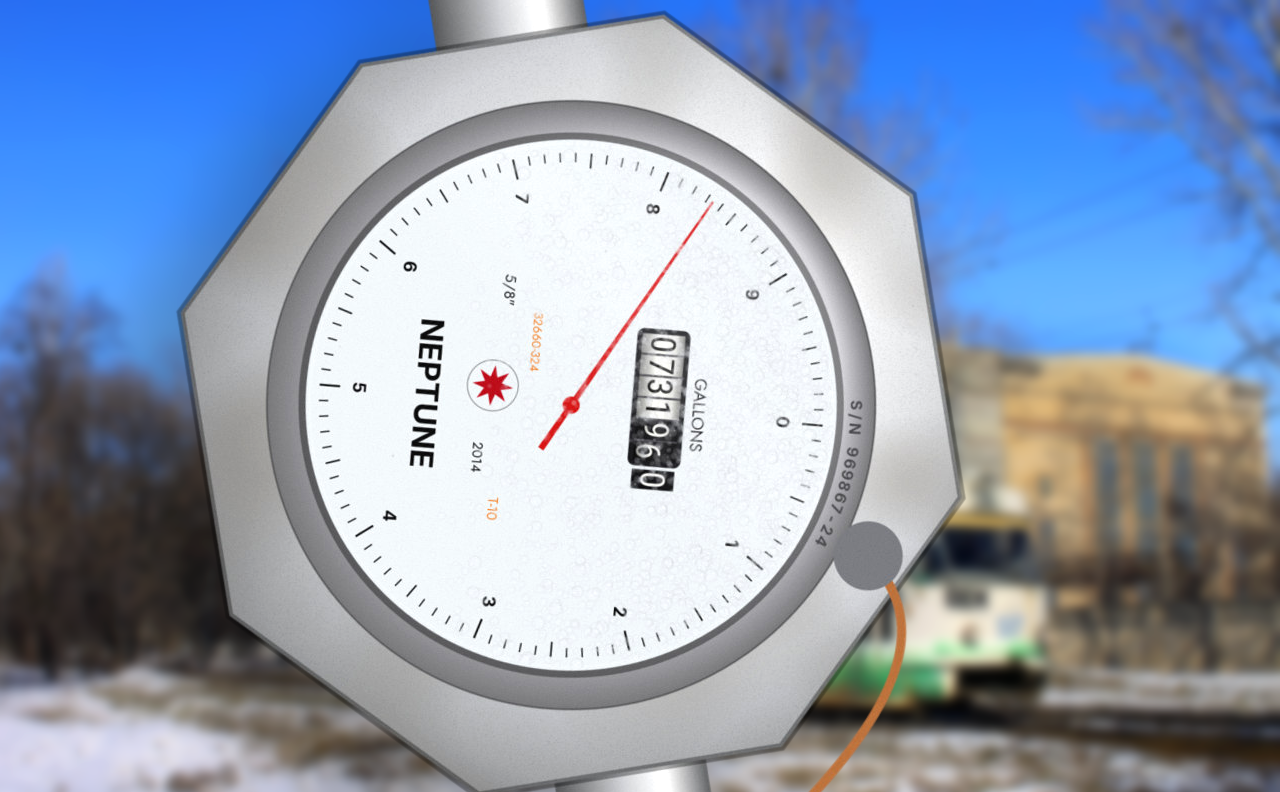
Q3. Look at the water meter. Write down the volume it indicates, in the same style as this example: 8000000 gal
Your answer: 731958.3 gal
